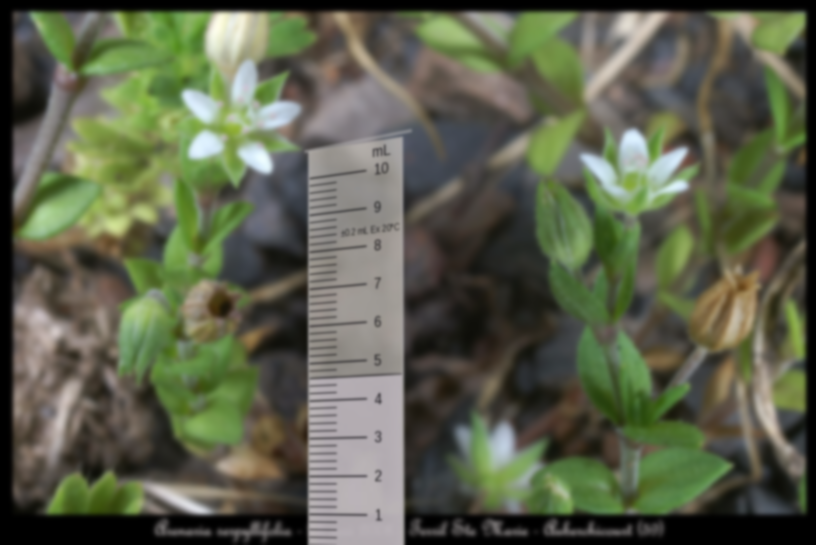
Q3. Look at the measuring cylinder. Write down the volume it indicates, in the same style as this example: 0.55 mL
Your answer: 4.6 mL
